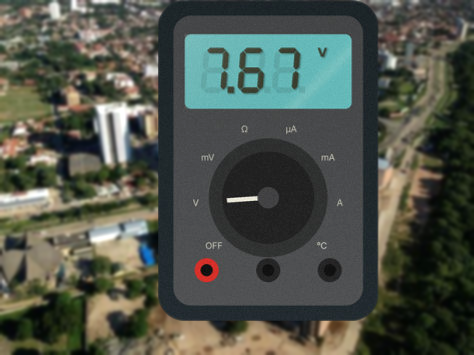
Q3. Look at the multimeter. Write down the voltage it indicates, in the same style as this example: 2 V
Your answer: 7.67 V
